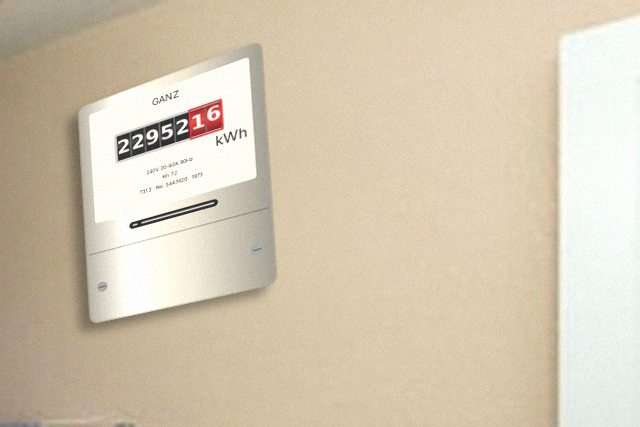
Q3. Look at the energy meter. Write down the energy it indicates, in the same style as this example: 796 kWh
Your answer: 22952.16 kWh
